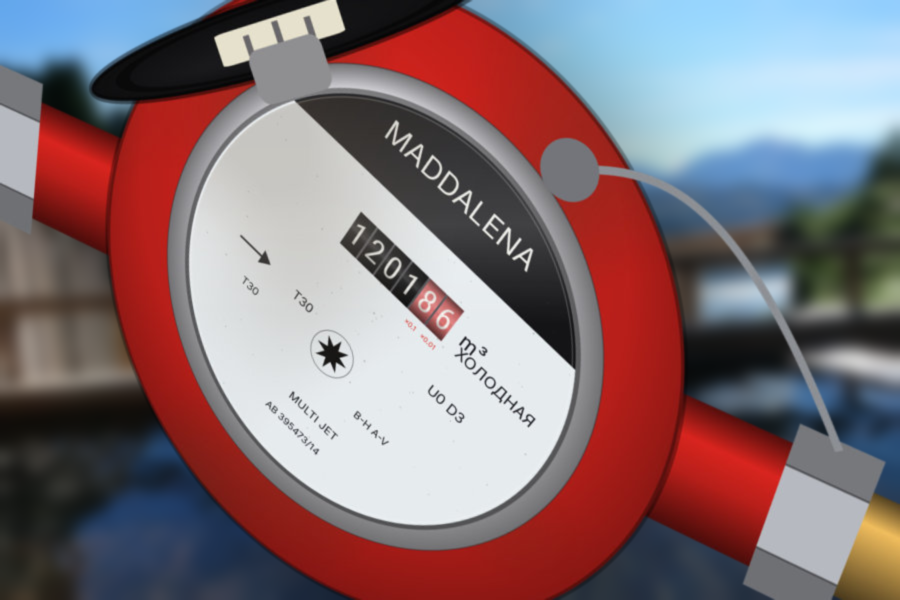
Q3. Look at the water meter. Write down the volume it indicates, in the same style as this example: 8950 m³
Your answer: 1201.86 m³
